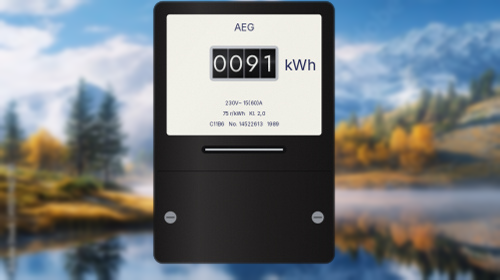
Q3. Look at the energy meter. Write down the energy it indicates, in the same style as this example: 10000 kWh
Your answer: 91 kWh
